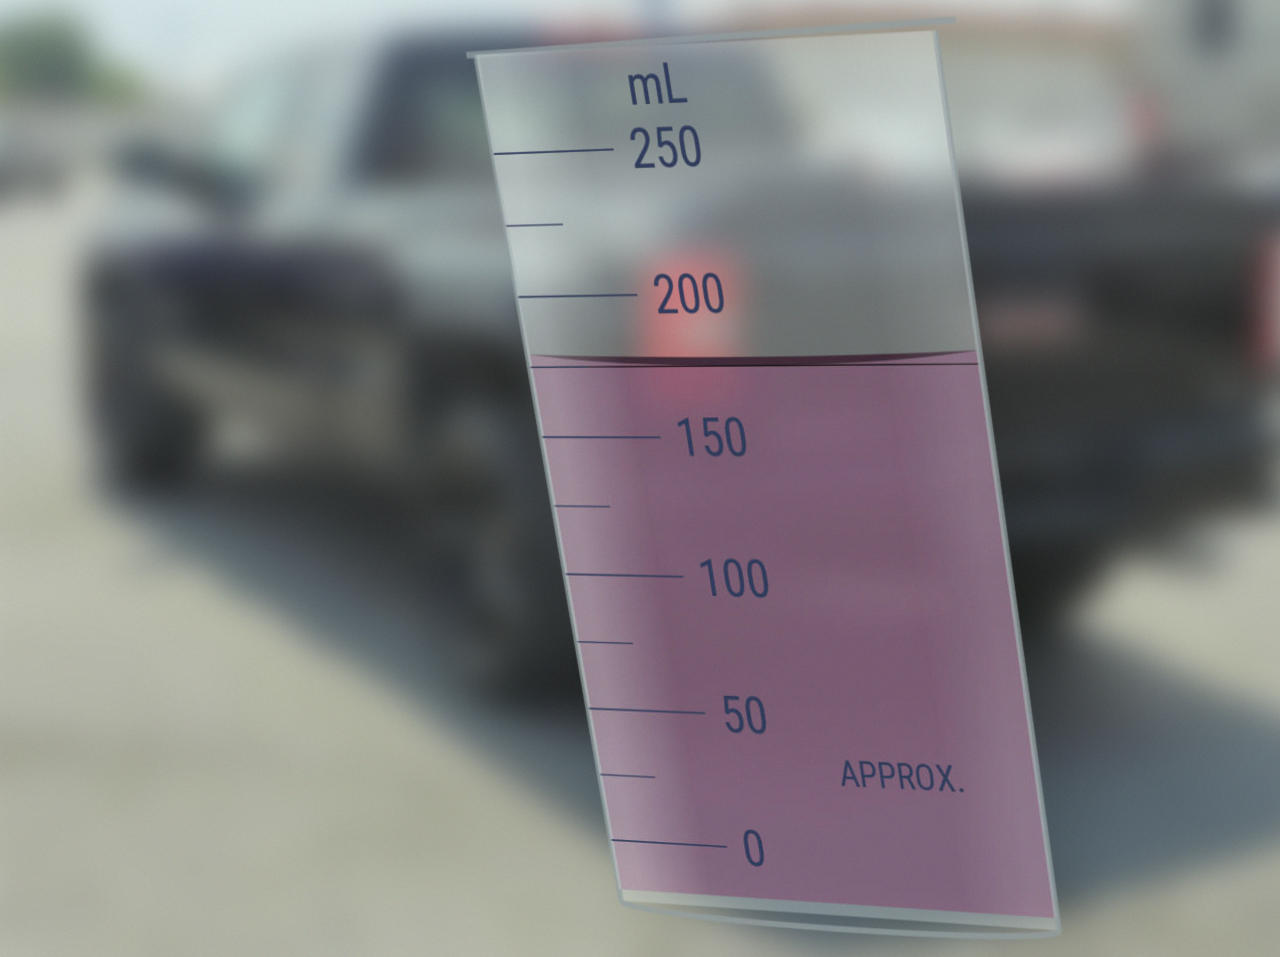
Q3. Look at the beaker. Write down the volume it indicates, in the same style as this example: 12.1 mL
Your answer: 175 mL
